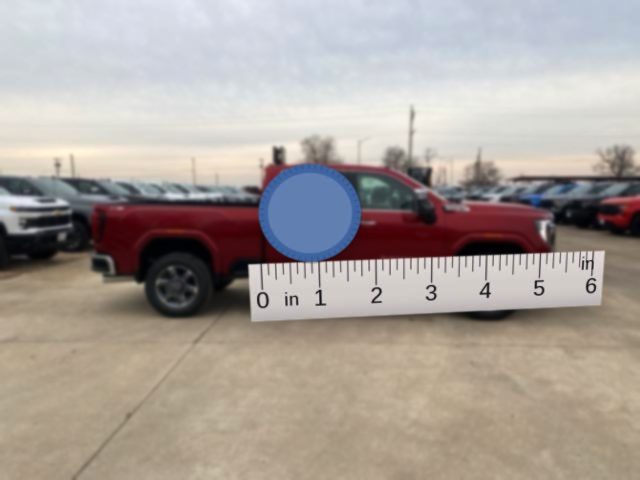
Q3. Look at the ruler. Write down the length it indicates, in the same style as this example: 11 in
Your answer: 1.75 in
